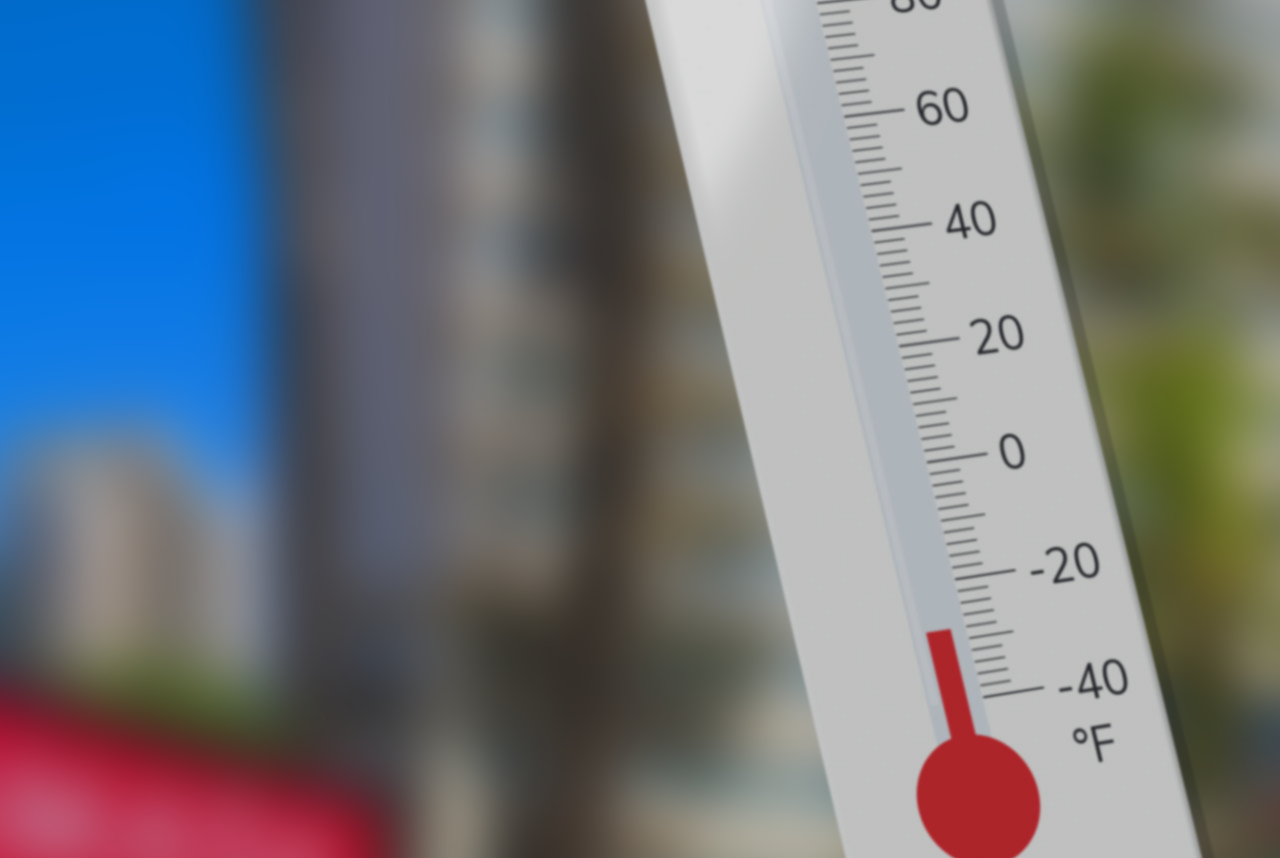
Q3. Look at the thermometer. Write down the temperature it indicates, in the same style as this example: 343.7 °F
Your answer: -28 °F
